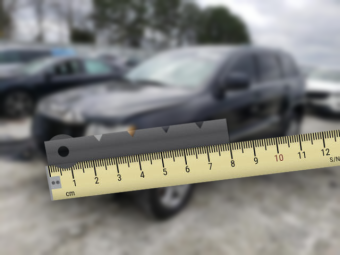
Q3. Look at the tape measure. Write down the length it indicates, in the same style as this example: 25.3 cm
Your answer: 8 cm
